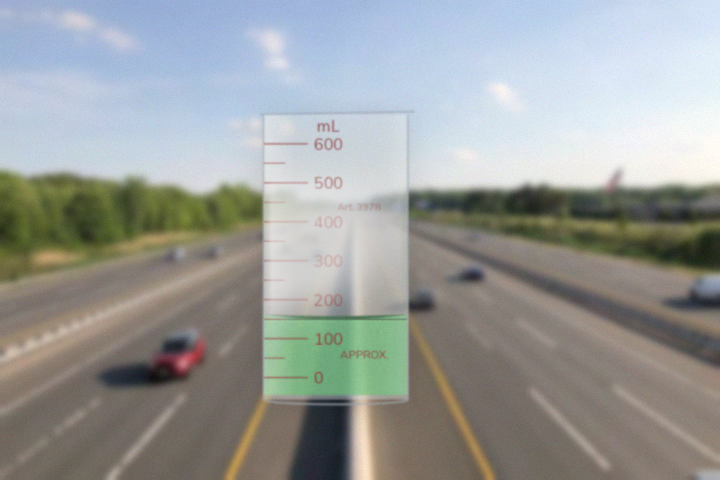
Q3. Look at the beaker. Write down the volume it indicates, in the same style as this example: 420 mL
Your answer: 150 mL
